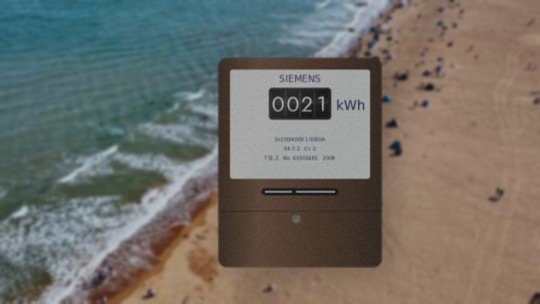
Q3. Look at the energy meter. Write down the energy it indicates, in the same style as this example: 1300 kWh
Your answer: 21 kWh
